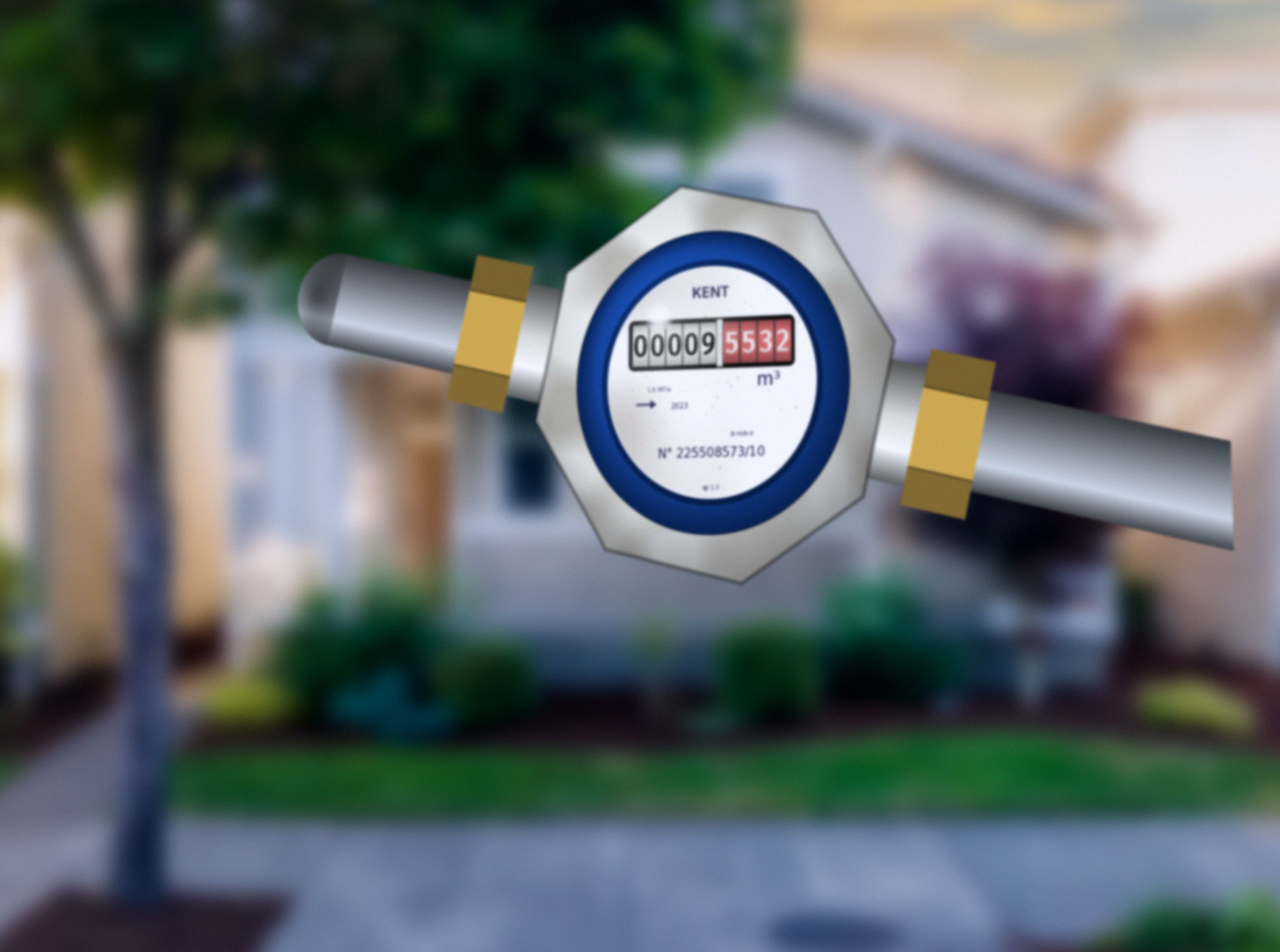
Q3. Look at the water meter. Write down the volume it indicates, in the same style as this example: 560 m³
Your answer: 9.5532 m³
